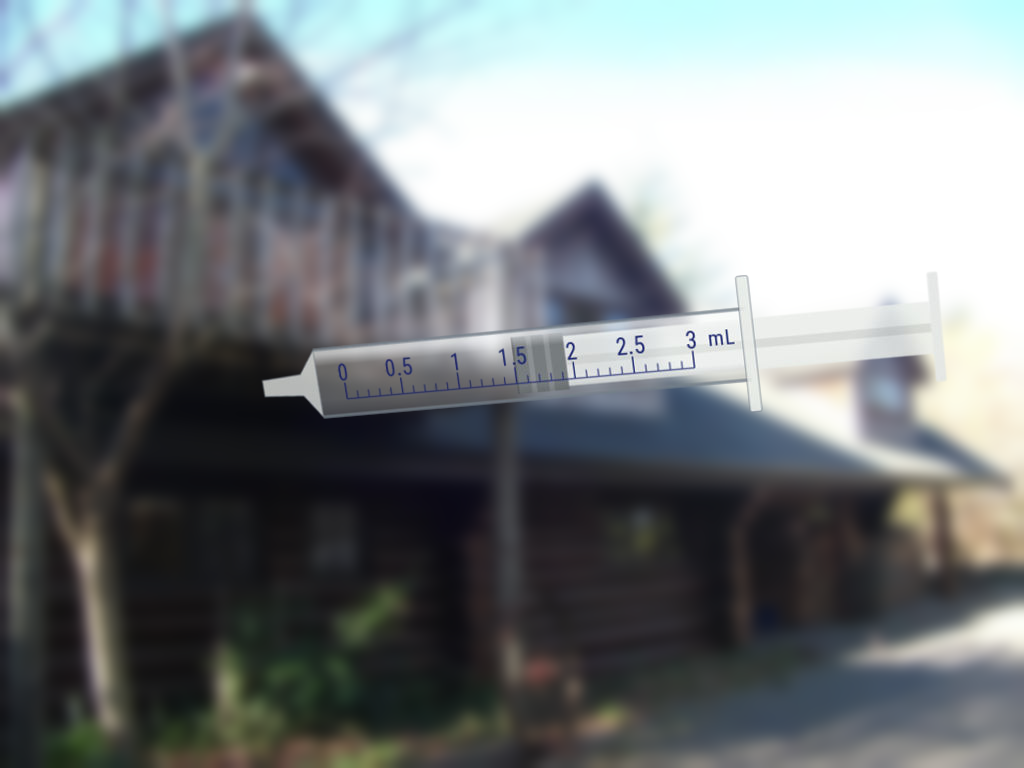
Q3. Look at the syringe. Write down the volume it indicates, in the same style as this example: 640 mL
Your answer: 1.5 mL
